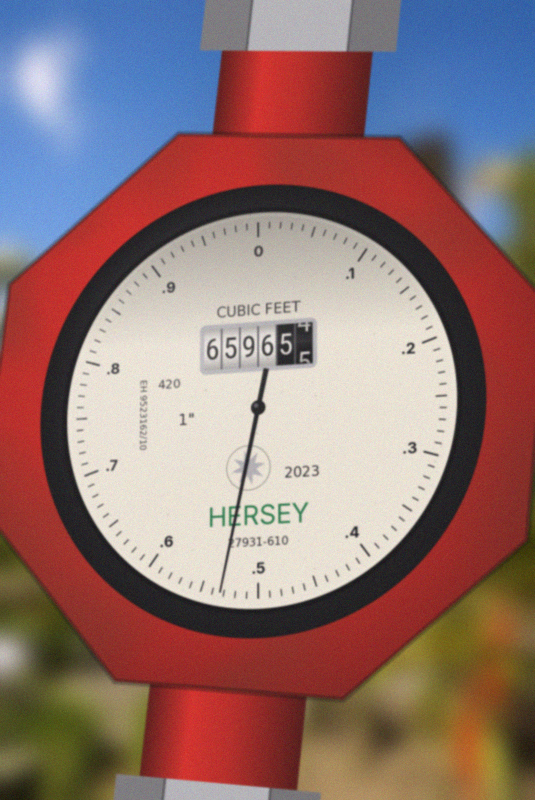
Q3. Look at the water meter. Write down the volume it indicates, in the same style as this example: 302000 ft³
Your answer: 659654.53 ft³
